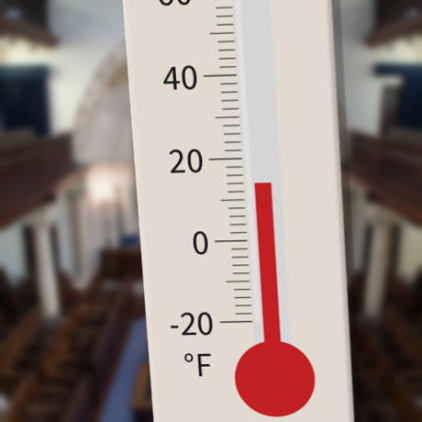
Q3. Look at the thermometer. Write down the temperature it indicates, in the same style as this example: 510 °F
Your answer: 14 °F
